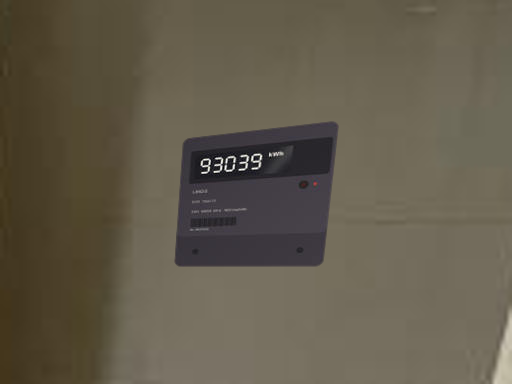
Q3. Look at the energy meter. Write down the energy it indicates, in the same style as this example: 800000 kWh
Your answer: 93039 kWh
